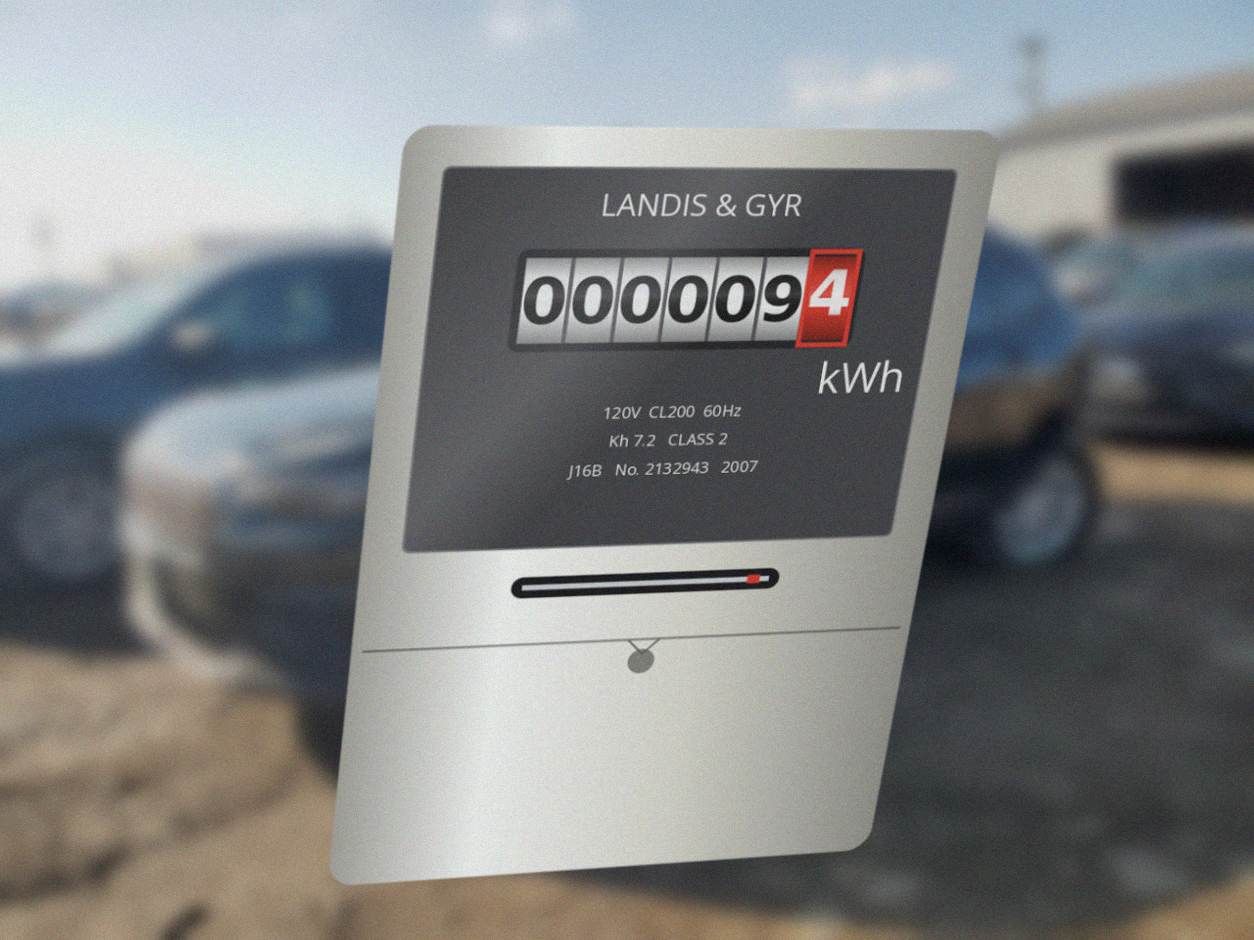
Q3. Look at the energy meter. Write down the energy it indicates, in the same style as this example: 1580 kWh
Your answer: 9.4 kWh
